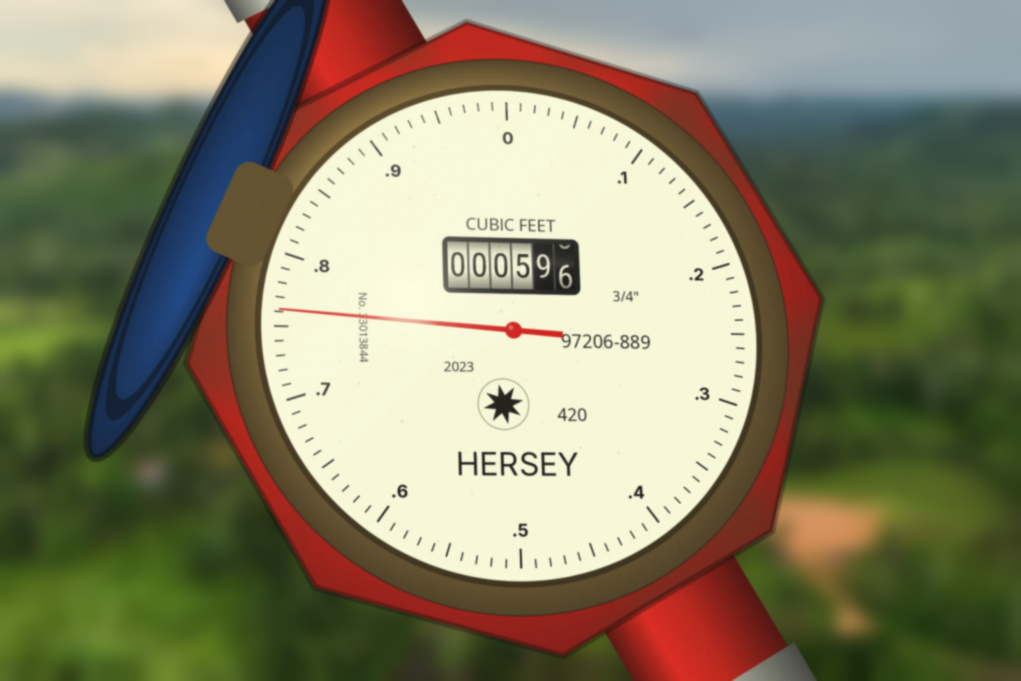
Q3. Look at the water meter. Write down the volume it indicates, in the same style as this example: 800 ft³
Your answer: 595.76 ft³
